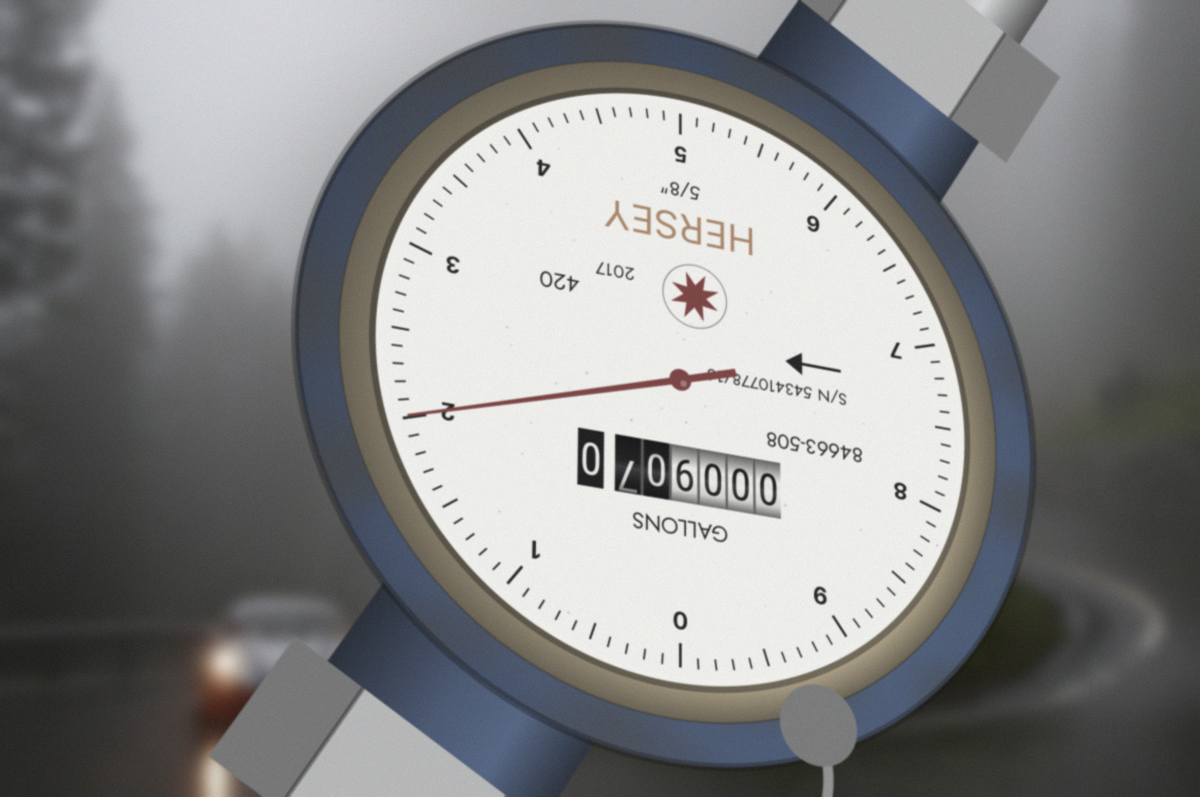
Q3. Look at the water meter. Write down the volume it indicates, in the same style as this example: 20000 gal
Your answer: 9072.0 gal
